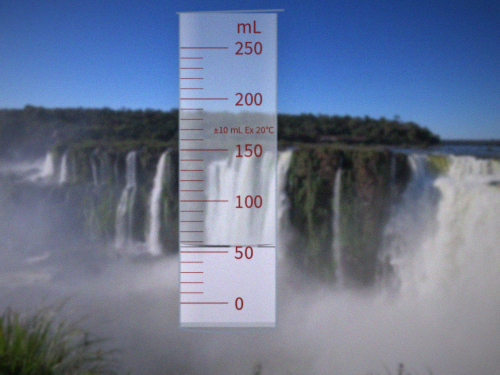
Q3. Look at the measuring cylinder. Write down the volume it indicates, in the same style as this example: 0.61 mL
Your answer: 55 mL
